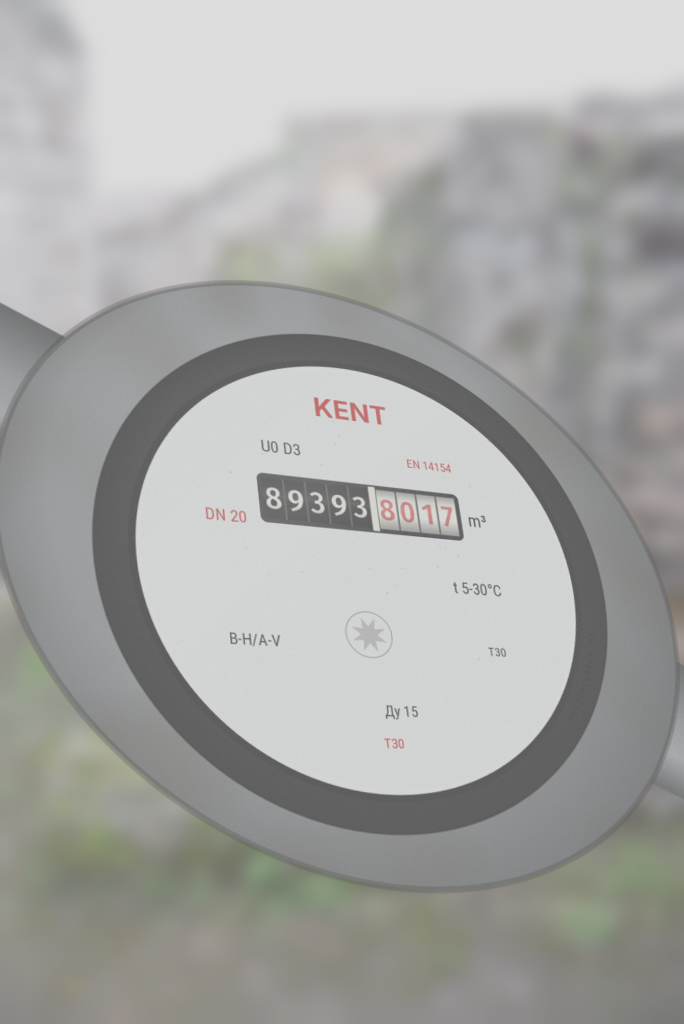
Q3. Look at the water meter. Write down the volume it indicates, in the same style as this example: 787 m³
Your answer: 89393.8017 m³
